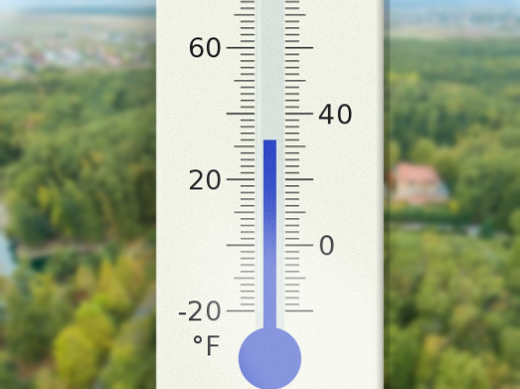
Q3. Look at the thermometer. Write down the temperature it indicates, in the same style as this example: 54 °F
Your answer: 32 °F
